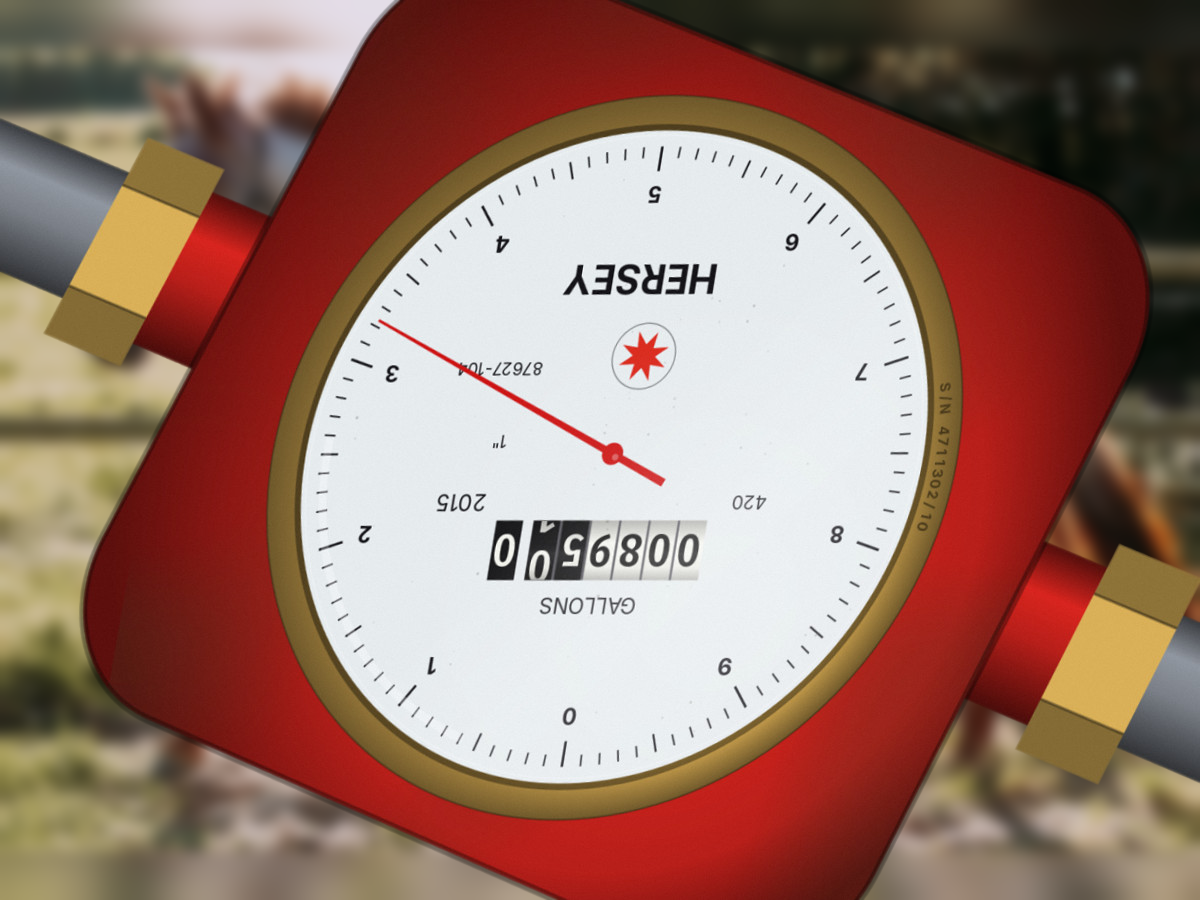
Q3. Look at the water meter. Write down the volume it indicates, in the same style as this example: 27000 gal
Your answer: 89503.2 gal
